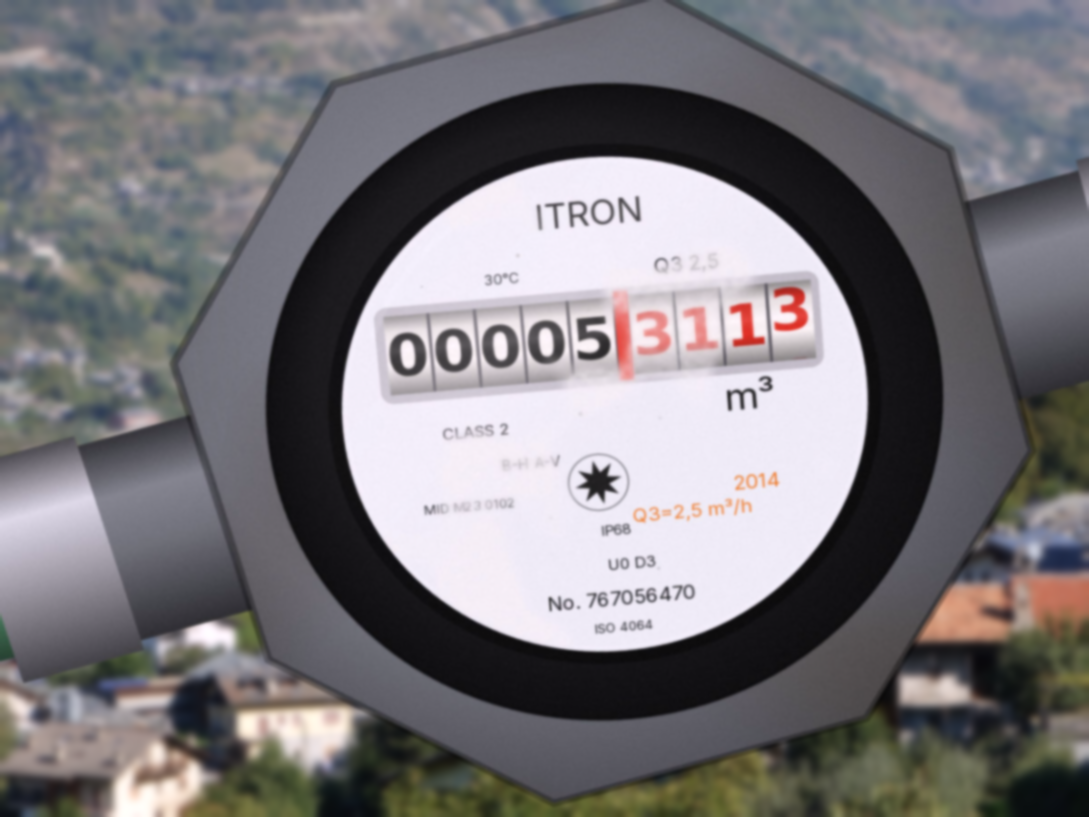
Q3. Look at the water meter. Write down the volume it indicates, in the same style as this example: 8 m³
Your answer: 5.3113 m³
